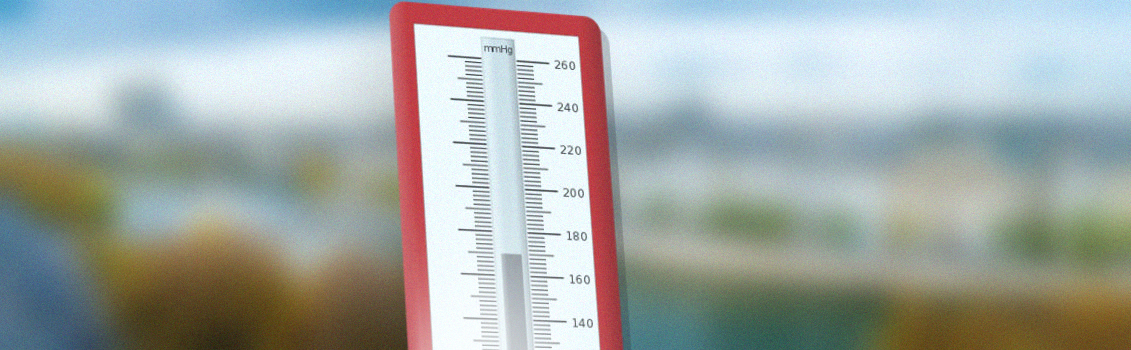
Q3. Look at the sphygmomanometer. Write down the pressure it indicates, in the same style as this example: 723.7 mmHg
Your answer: 170 mmHg
